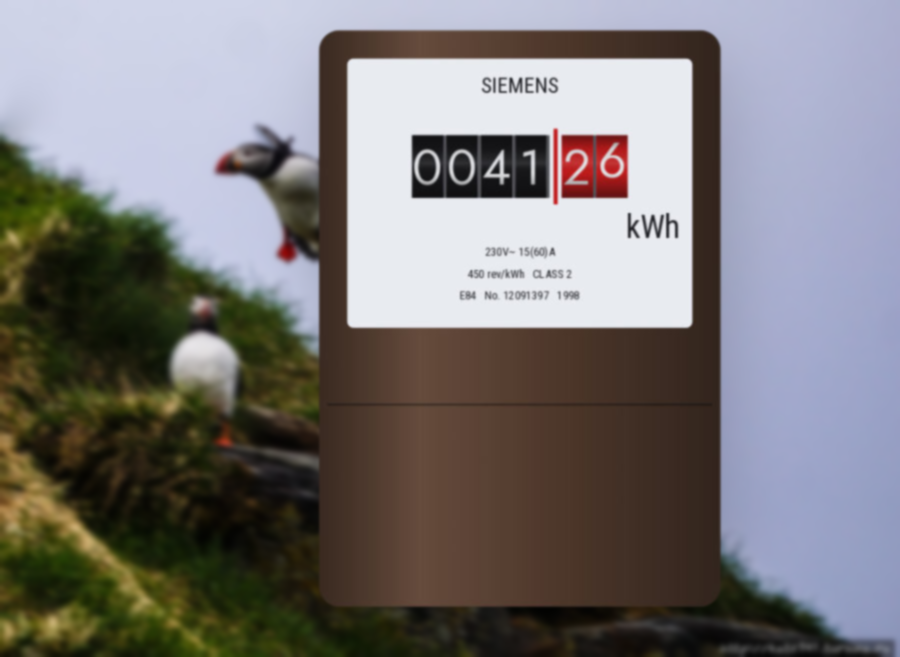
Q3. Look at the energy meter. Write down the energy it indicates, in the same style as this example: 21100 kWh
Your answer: 41.26 kWh
